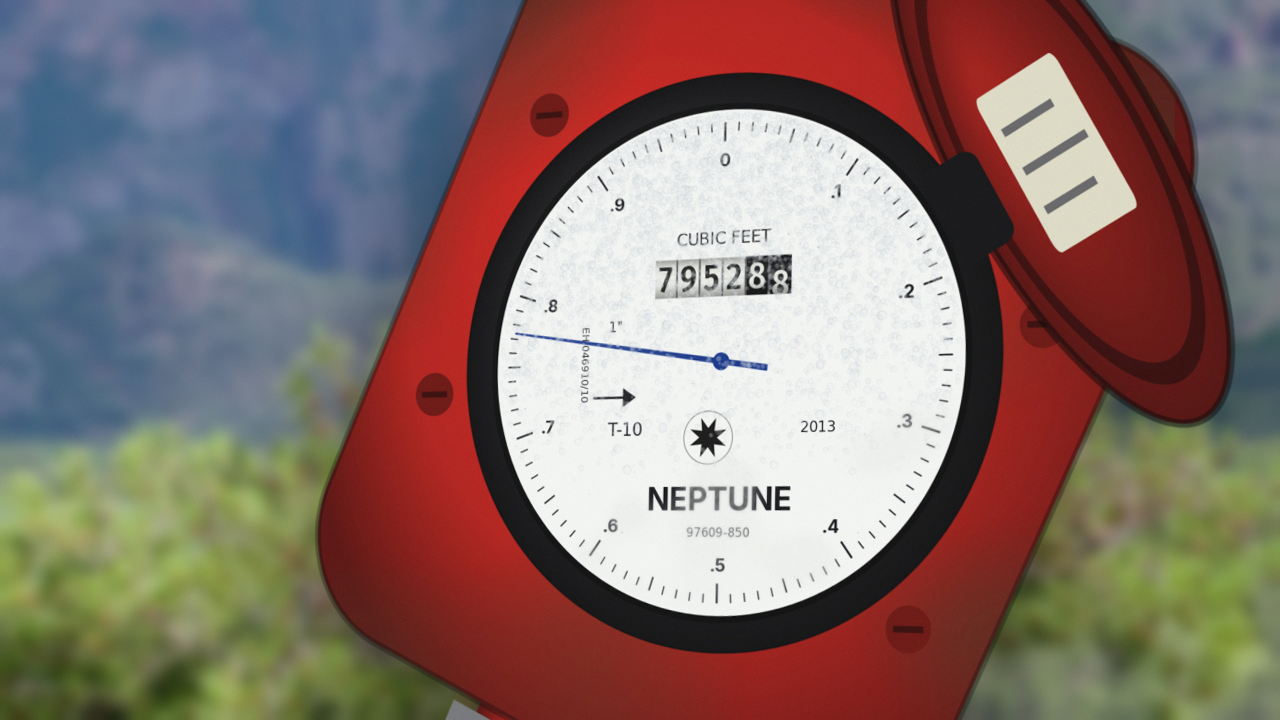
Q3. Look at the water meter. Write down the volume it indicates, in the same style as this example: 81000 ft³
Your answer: 795287.77 ft³
